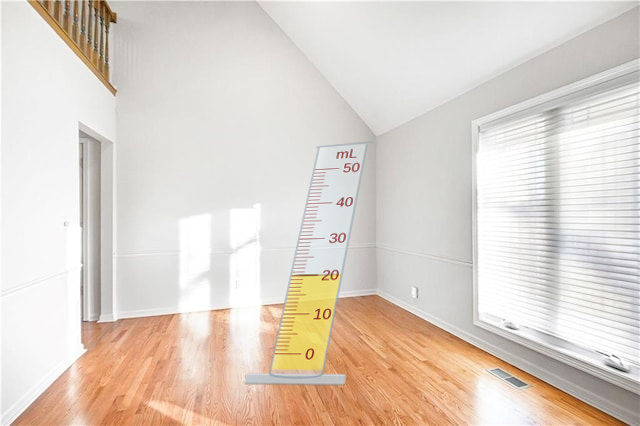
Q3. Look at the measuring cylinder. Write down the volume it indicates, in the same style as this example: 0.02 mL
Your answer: 20 mL
